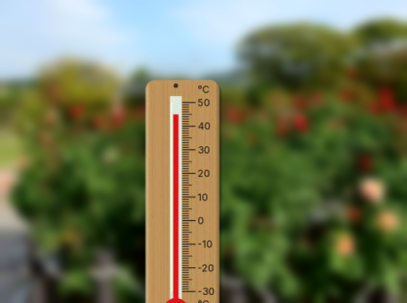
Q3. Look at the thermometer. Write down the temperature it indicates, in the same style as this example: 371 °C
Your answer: 45 °C
